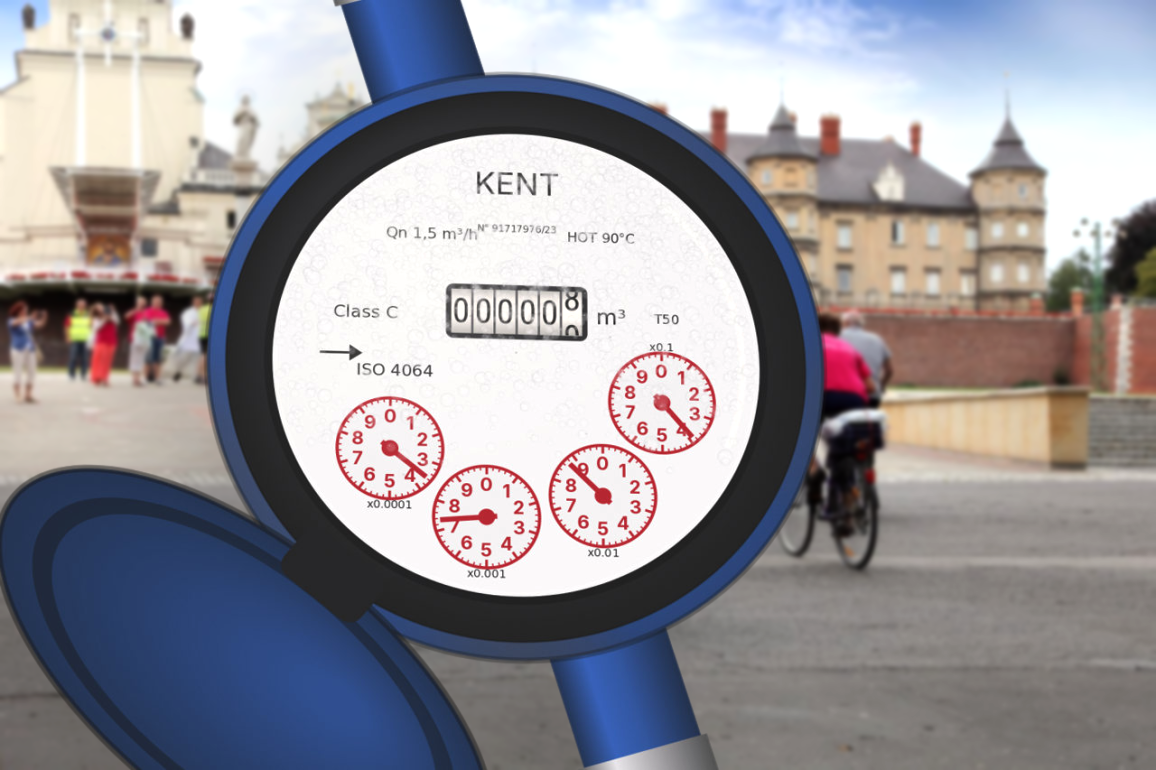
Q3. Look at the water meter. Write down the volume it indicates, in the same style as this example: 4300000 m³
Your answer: 8.3873 m³
